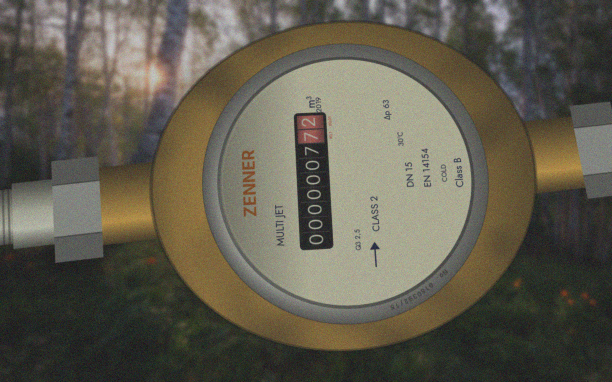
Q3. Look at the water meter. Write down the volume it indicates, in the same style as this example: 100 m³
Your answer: 7.72 m³
